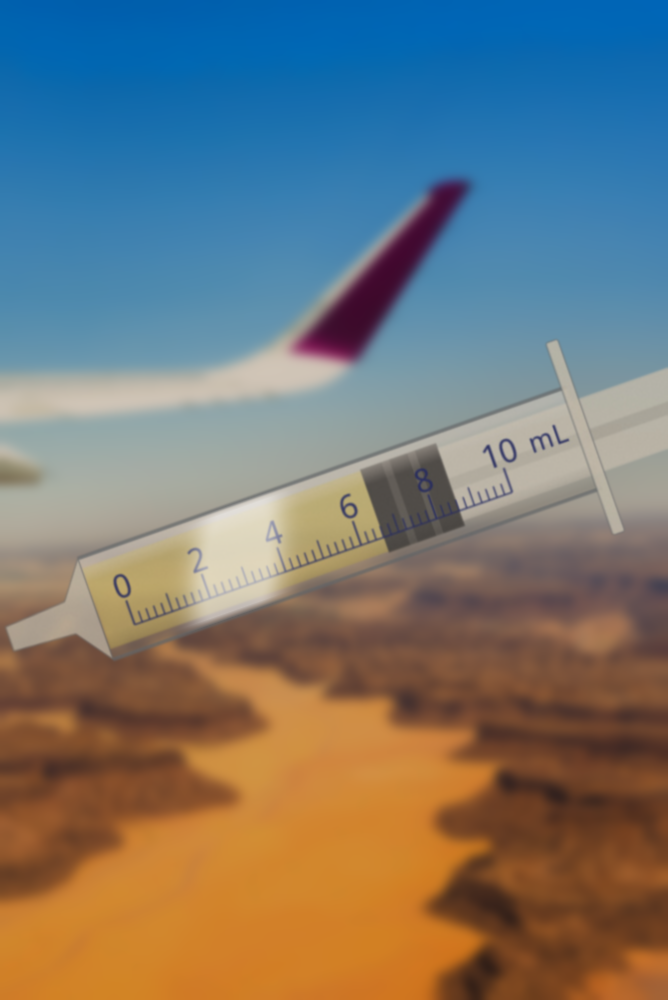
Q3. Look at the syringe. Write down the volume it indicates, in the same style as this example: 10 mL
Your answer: 6.6 mL
